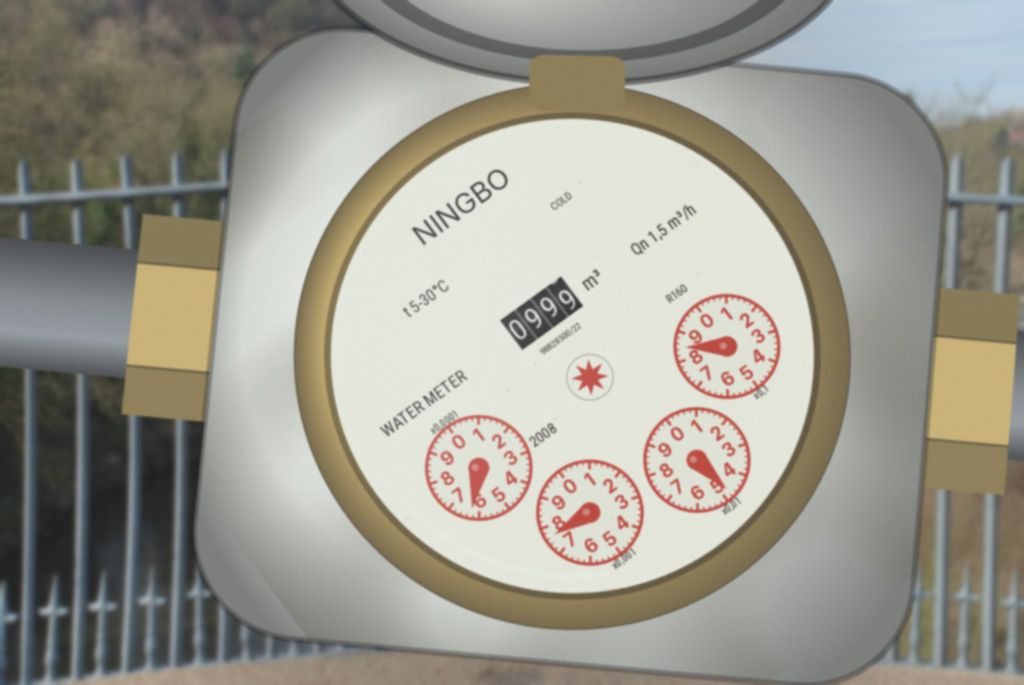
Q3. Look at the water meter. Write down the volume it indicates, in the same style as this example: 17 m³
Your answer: 998.8476 m³
